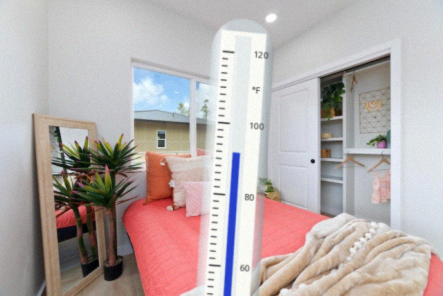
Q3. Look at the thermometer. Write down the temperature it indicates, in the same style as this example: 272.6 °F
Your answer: 92 °F
